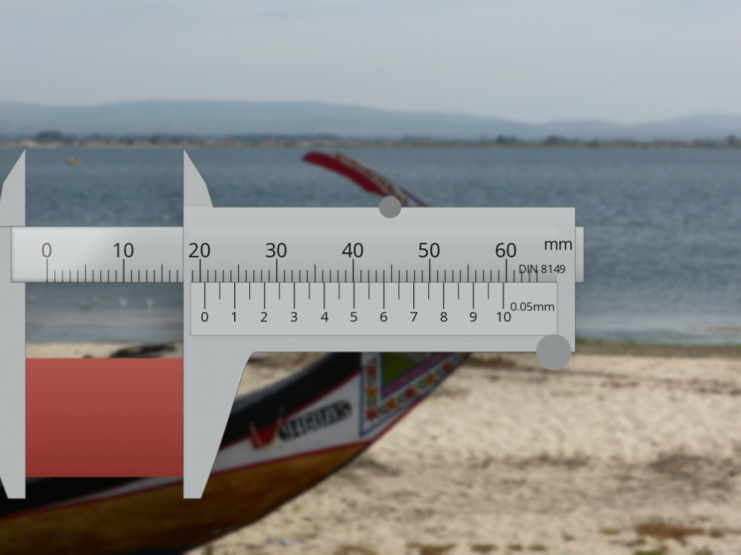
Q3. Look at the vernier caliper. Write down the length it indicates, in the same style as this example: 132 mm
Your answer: 20.6 mm
